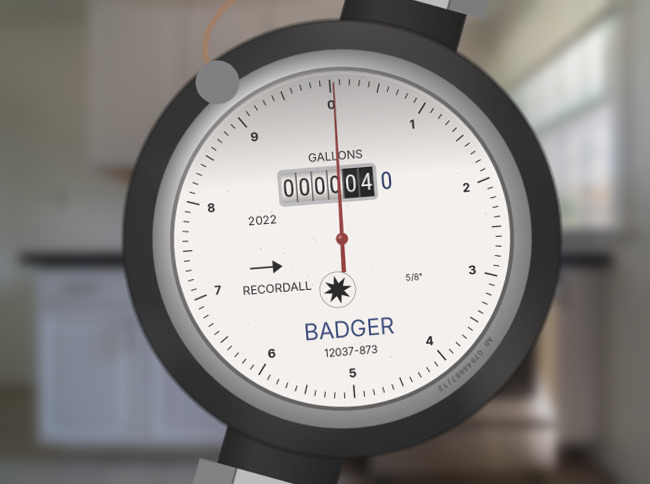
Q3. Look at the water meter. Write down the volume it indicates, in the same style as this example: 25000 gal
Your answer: 40.0 gal
